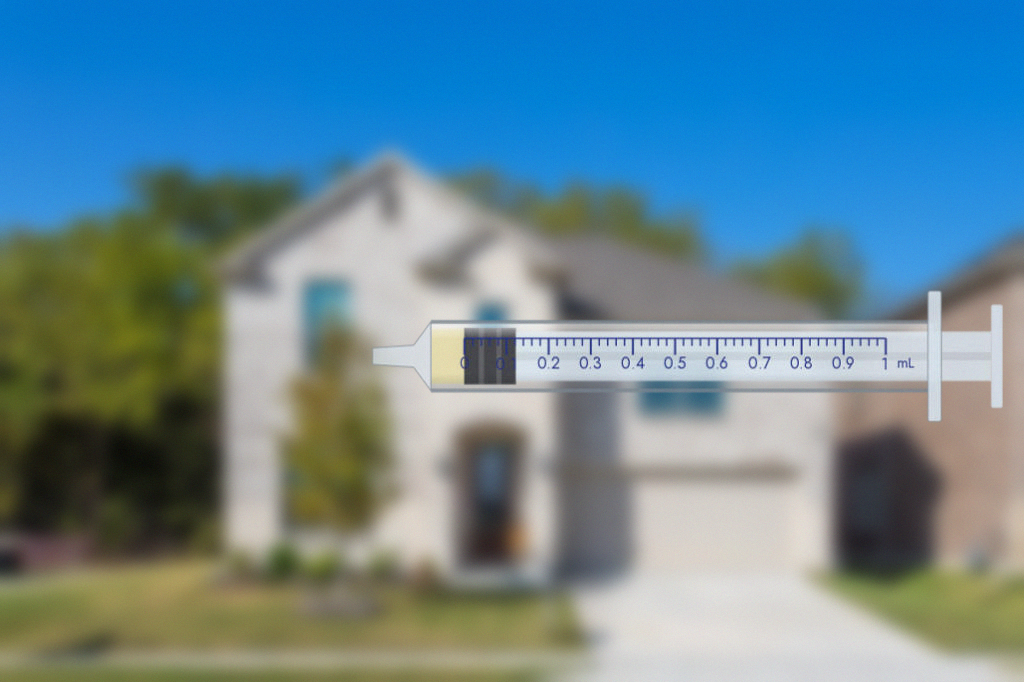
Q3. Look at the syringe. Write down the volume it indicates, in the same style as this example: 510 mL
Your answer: 0 mL
